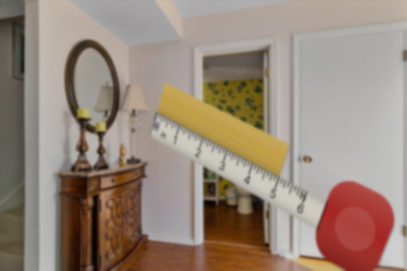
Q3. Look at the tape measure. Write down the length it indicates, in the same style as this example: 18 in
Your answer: 5 in
